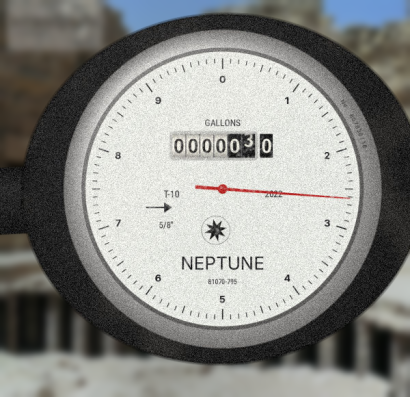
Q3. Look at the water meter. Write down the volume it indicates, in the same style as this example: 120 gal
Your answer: 32.6 gal
